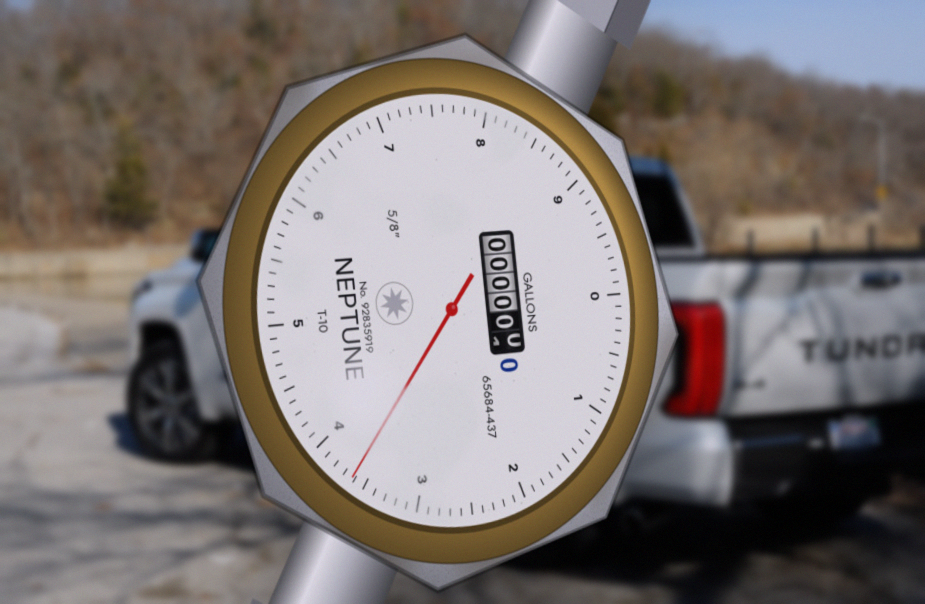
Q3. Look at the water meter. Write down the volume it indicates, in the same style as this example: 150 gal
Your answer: 3.6 gal
